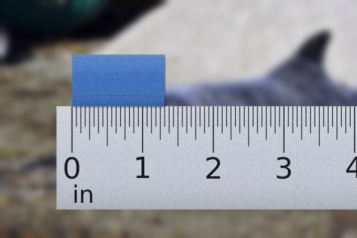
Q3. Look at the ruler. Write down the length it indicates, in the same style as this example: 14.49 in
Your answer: 1.3125 in
